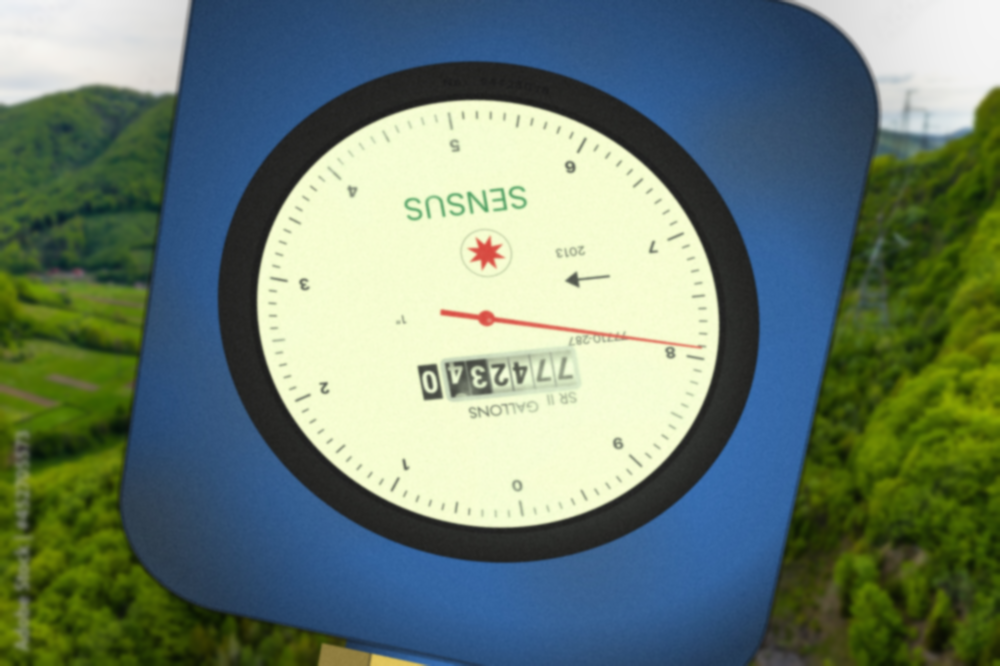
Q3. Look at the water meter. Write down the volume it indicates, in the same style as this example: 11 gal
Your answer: 7742337.9 gal
